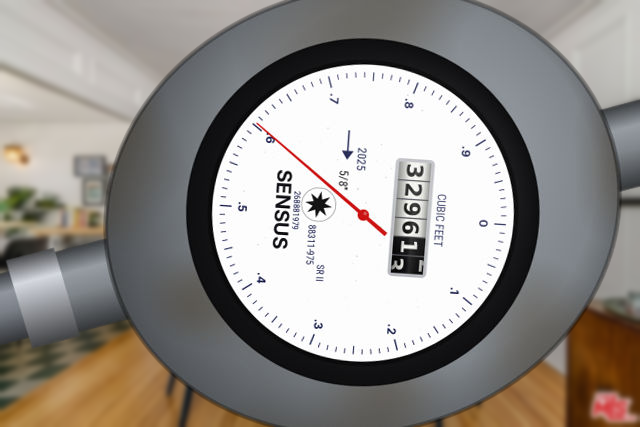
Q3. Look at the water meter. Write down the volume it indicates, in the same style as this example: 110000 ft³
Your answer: 329612.60 ft³
